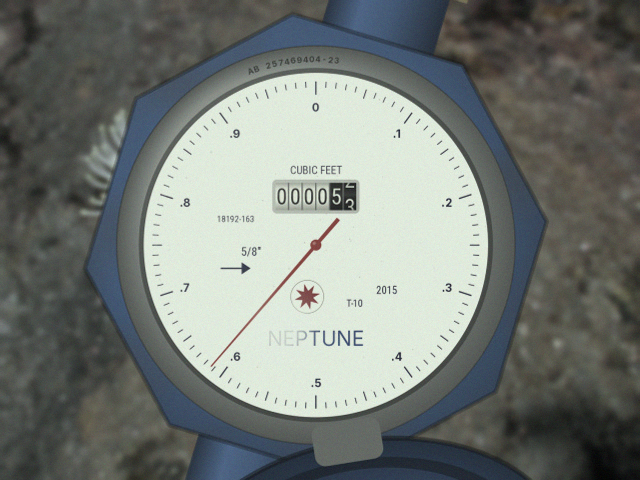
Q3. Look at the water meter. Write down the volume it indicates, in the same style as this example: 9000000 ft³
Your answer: 52.61 ft³
